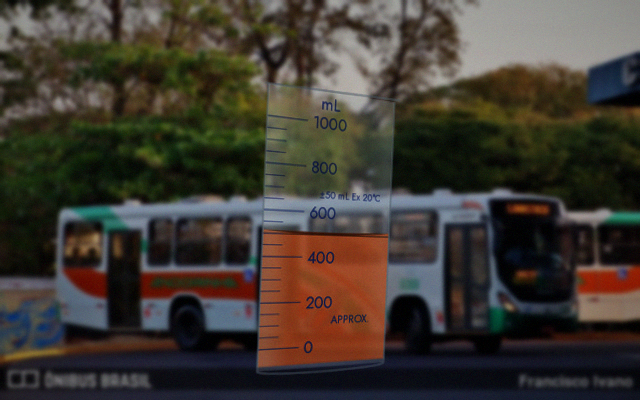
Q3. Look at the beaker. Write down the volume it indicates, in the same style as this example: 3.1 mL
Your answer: 500 mL
